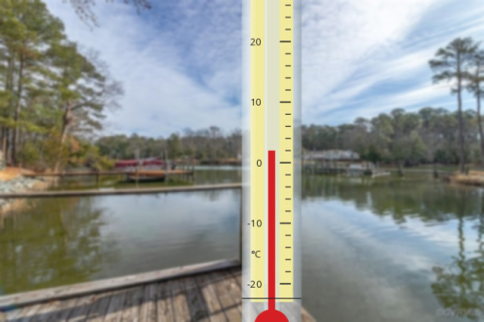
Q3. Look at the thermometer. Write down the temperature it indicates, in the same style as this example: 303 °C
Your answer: 2 °C
